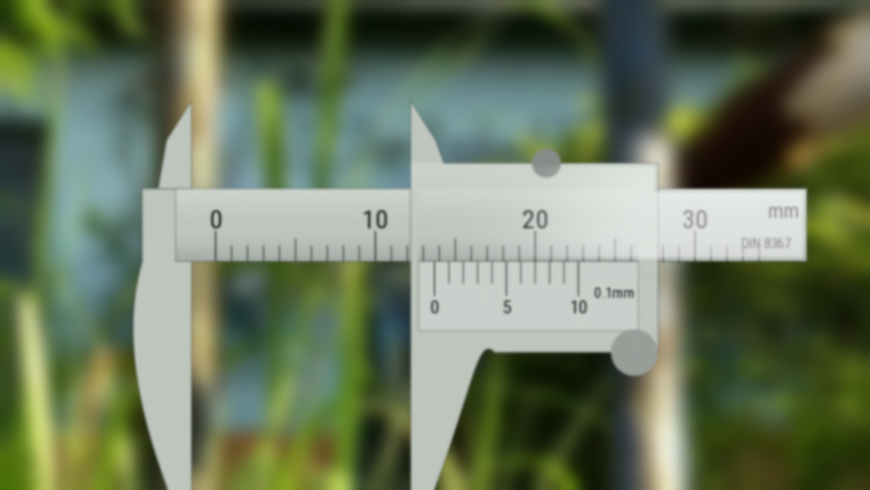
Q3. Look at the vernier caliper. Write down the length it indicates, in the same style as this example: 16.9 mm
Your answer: 13.7 mm
